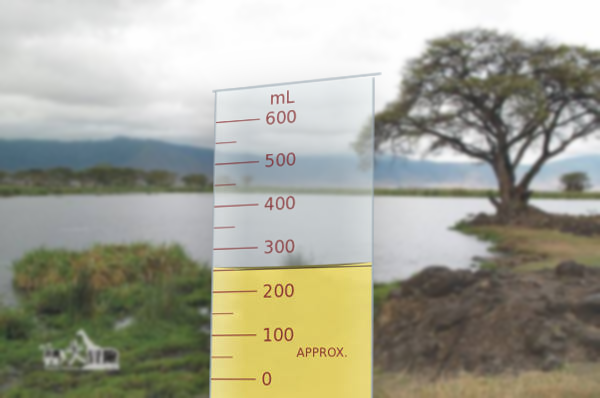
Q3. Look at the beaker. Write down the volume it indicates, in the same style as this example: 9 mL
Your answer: 250 mL
